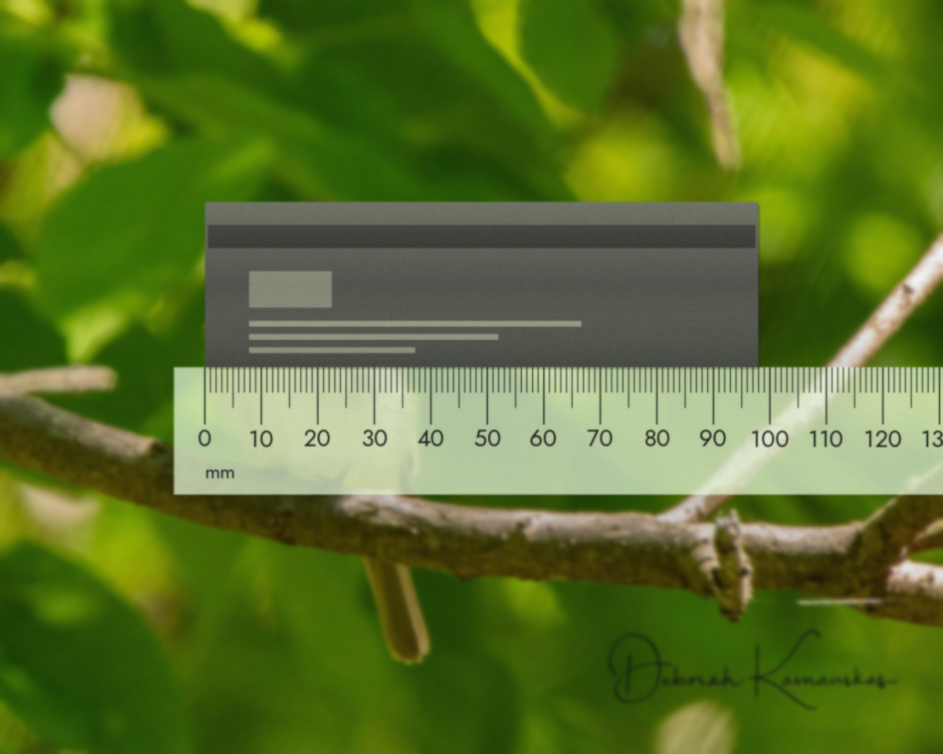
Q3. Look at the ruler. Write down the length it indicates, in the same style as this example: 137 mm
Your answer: 98 mm
